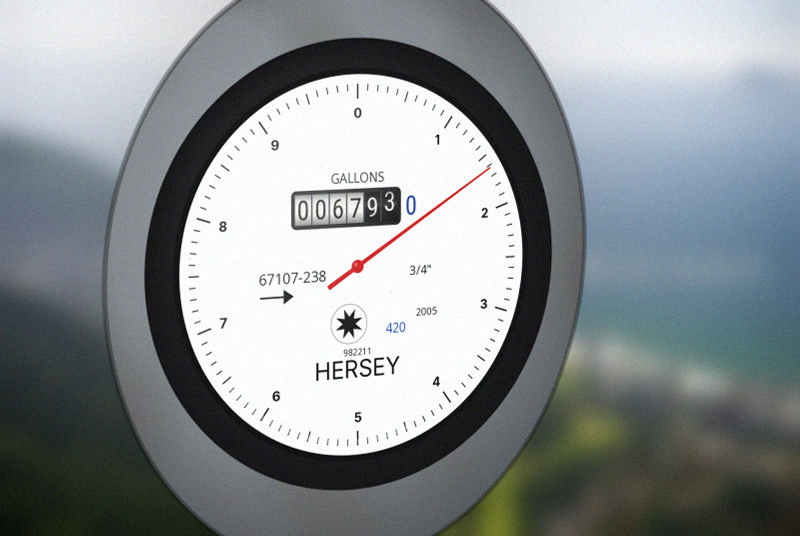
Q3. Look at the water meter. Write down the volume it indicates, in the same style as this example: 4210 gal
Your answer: 67931.6 gal
